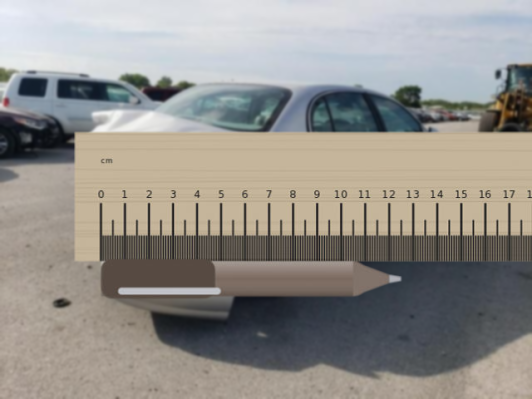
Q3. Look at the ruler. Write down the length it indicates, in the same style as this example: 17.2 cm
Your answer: 12.5 cm
